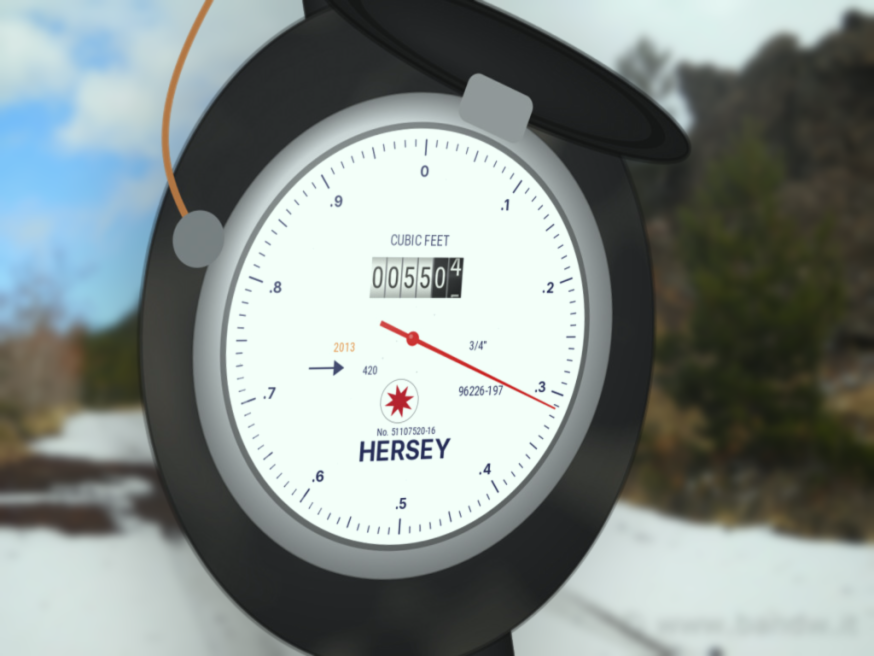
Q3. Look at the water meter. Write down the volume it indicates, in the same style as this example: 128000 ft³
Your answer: 5504.31 ft³
